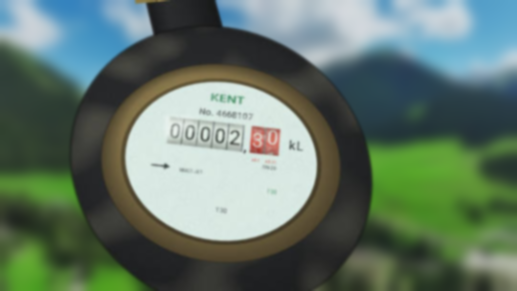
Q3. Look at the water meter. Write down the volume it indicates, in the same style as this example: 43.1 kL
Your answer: 2.30 kL
